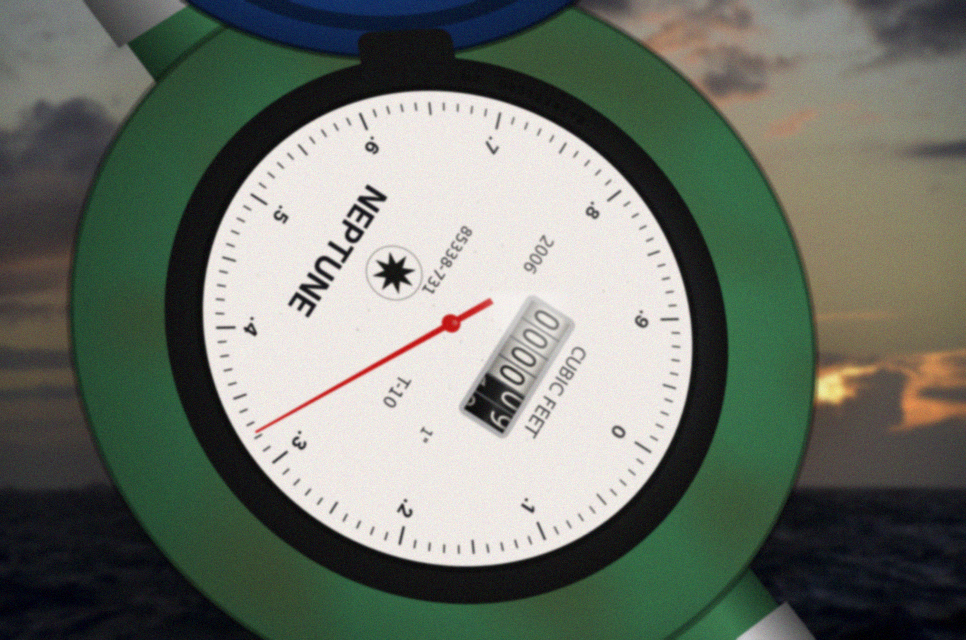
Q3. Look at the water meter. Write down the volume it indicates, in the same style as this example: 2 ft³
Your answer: 9.32 ft³
